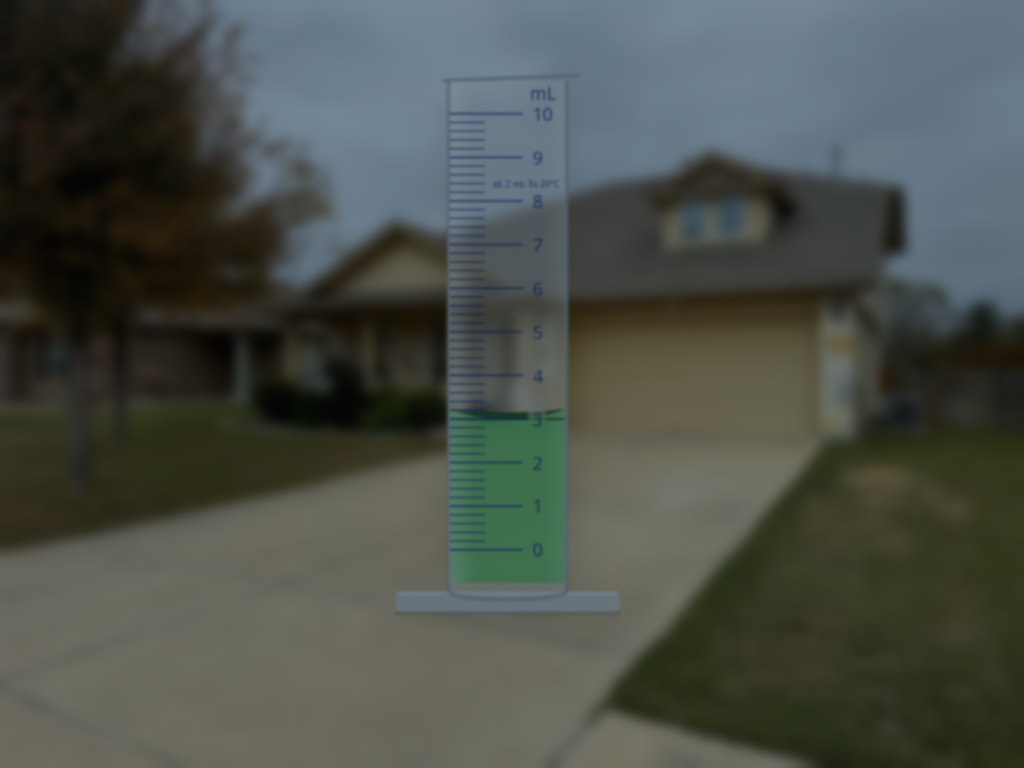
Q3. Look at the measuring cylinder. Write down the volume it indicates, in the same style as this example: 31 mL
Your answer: 3 mL
